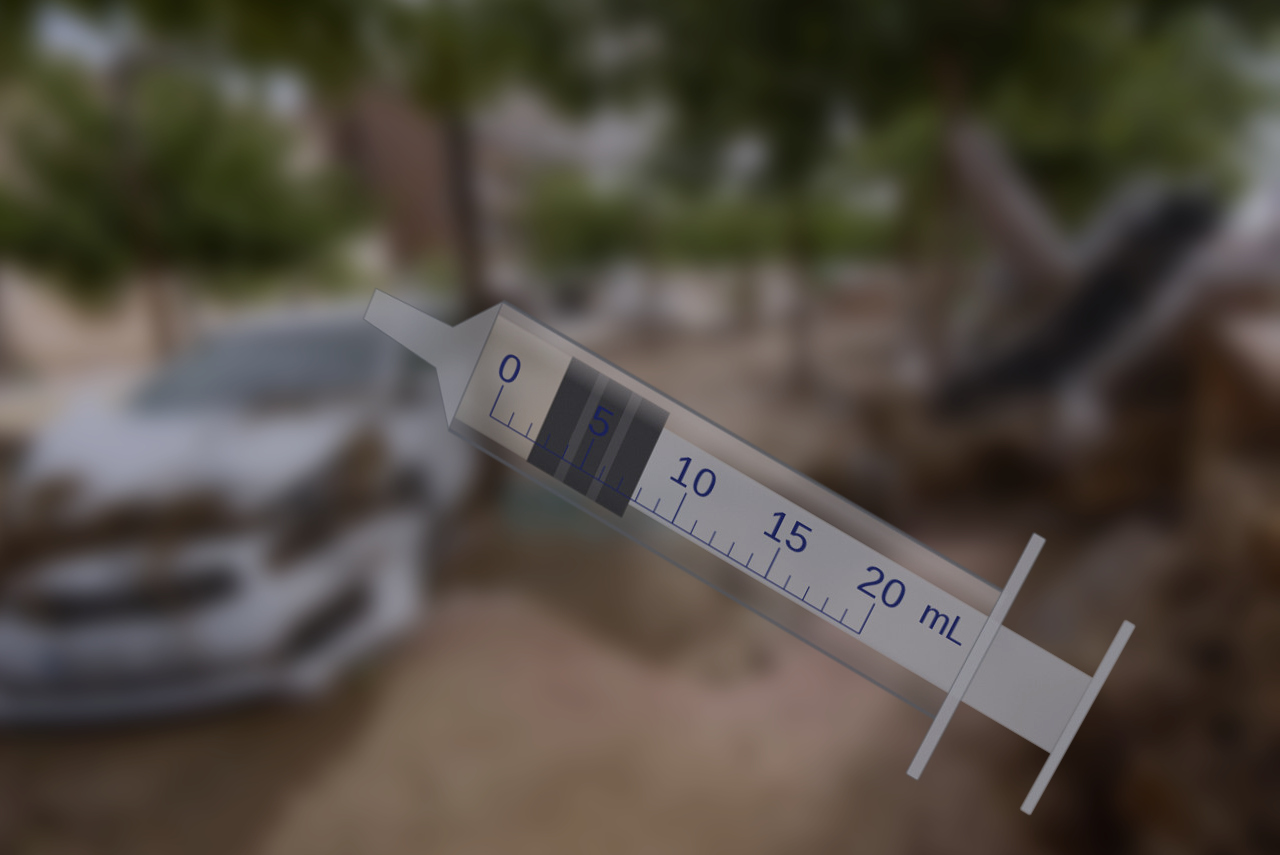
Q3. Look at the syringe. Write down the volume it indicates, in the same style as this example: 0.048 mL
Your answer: 2.5 mL
